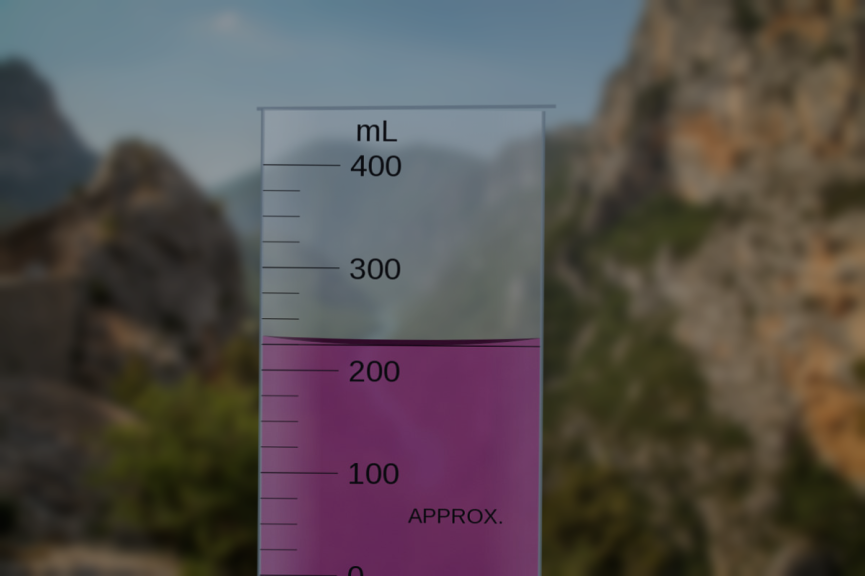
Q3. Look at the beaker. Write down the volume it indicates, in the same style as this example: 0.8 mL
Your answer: 225 mL
